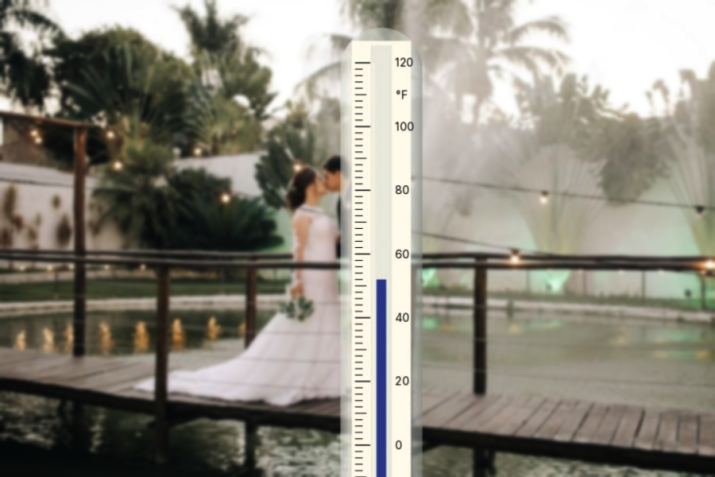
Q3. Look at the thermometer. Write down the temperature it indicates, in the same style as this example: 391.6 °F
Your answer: 52 °F
